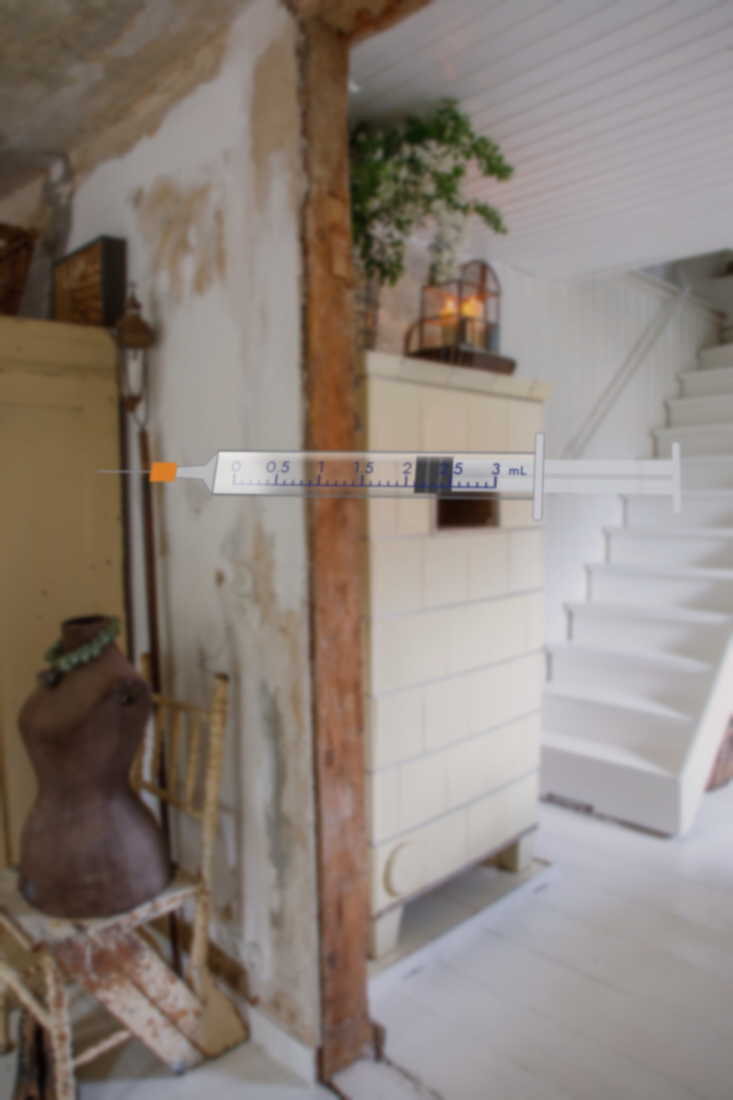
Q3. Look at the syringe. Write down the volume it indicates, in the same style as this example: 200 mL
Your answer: 2.1 mL
